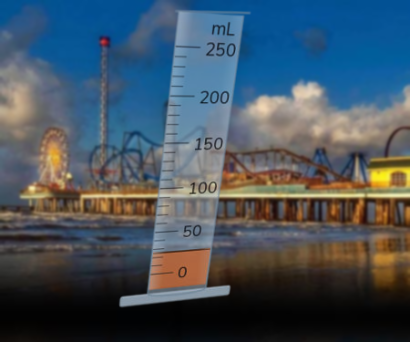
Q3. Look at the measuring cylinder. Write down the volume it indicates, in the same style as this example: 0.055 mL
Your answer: 25 mL
